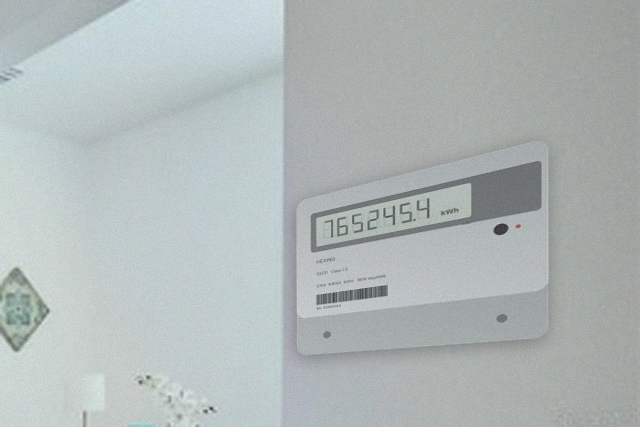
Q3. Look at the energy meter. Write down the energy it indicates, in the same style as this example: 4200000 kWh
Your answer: 765245.4 kWh
